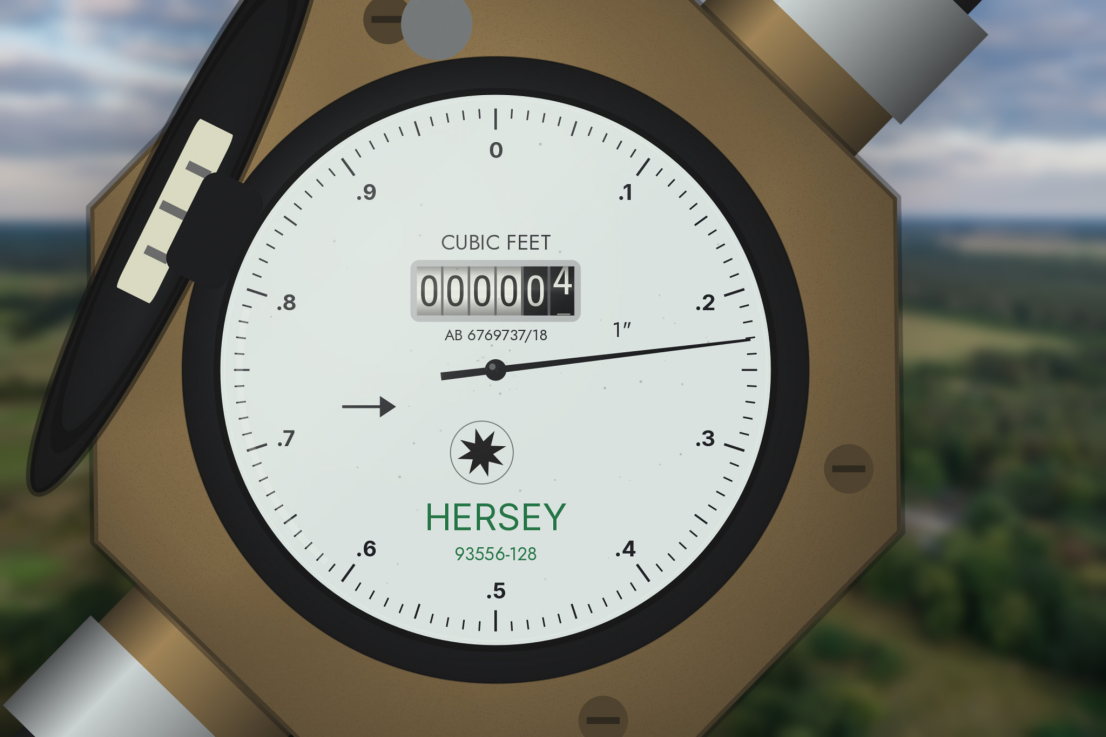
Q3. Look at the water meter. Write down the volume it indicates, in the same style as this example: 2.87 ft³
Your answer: 4.23 ft³
